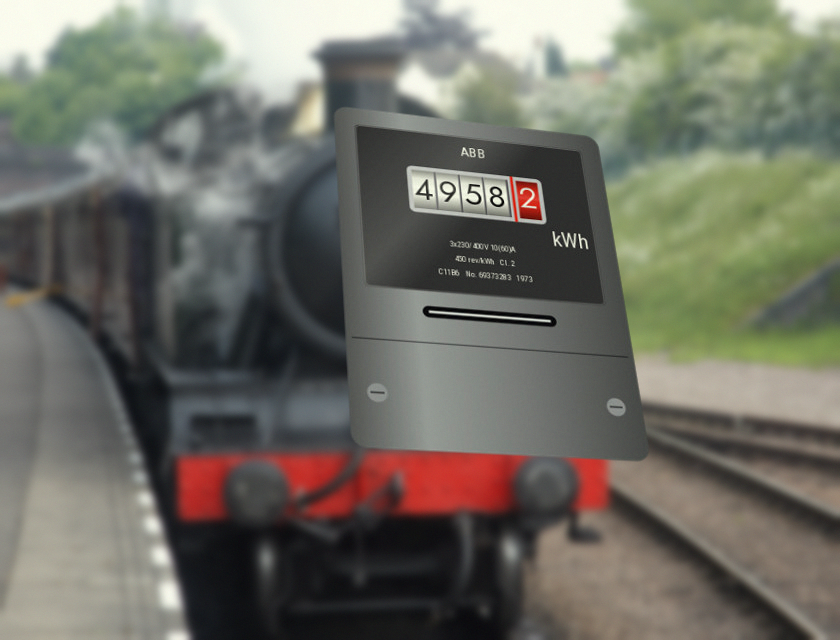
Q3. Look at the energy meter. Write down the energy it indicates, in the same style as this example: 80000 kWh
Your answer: 4958.2 kWh
